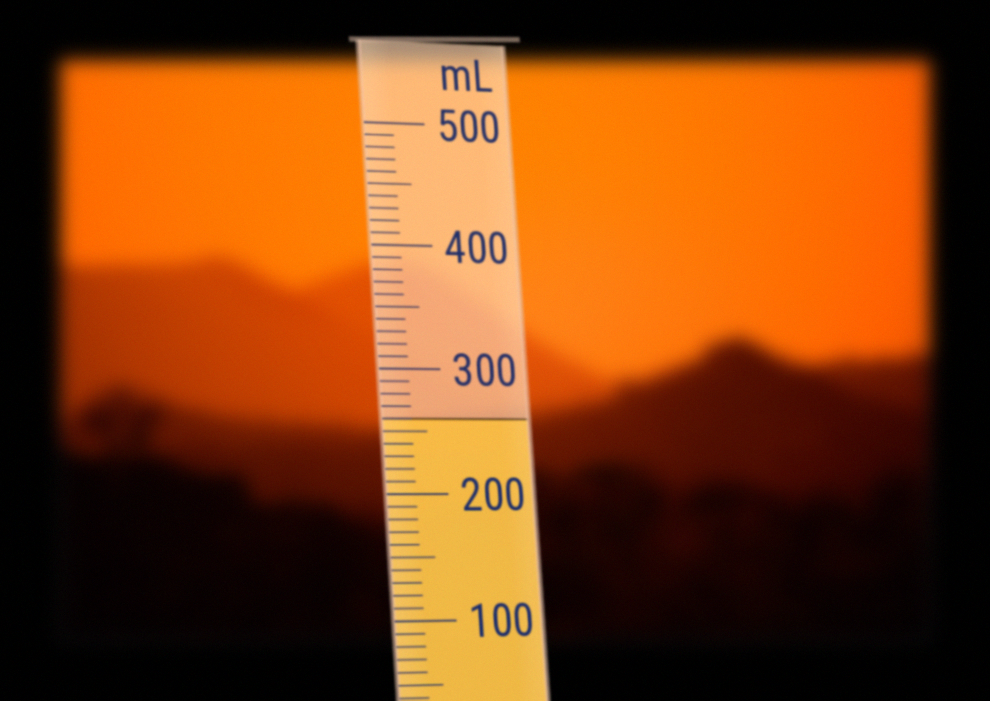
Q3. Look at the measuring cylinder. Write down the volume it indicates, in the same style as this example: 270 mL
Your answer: 260 mL
